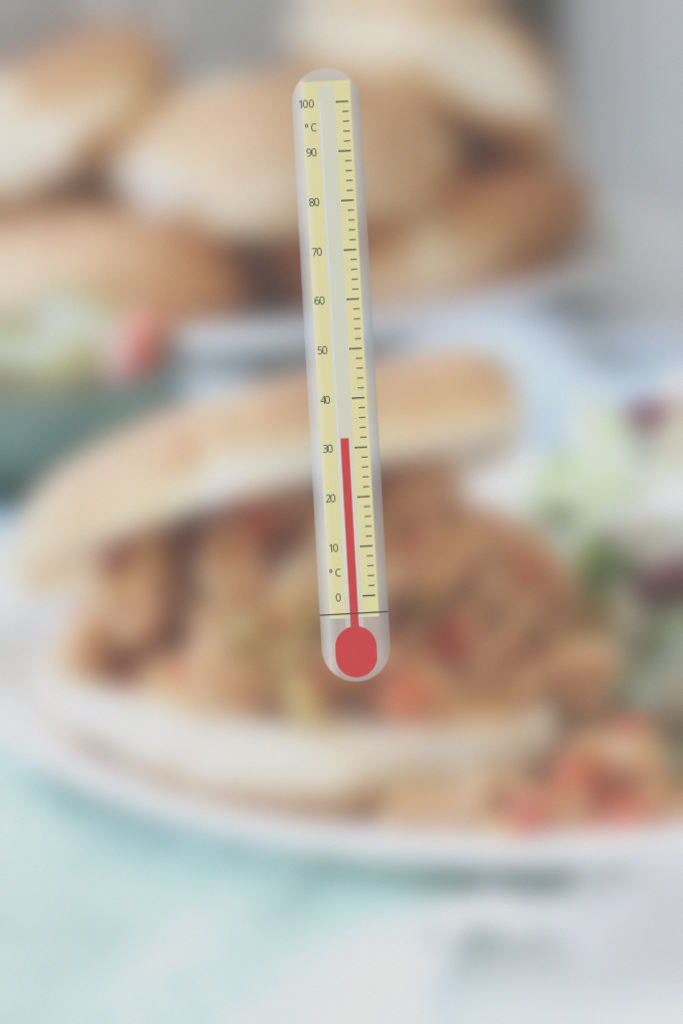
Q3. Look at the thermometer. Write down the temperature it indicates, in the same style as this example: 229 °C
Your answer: 32 °C
